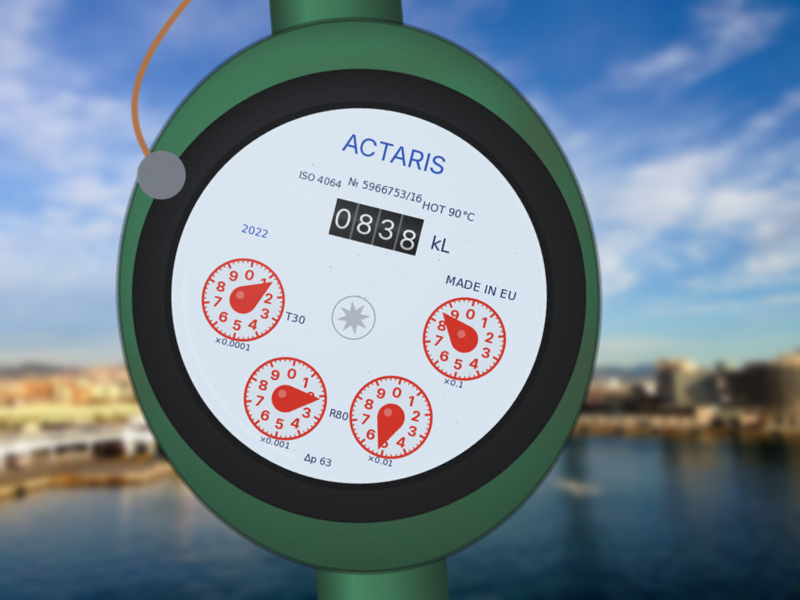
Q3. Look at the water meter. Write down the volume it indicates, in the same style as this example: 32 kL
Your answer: 837.8521 kL
